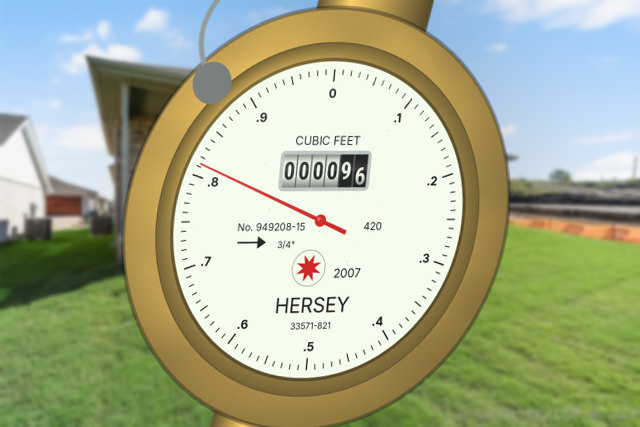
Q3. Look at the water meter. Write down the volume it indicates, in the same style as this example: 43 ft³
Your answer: 95.81 ft³
